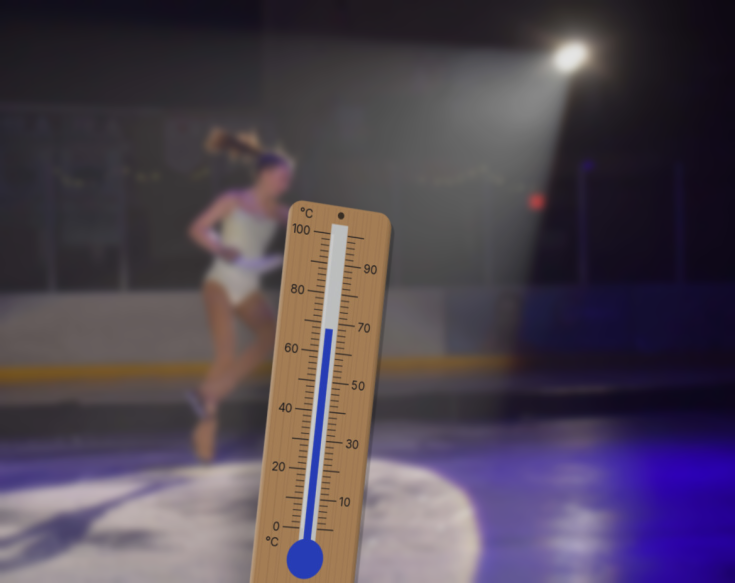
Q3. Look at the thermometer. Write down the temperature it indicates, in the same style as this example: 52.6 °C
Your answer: 68 °C
